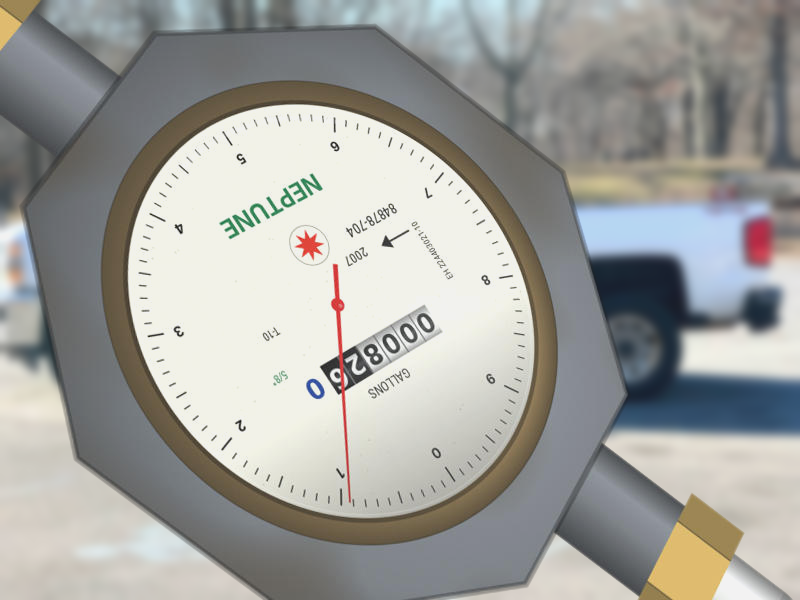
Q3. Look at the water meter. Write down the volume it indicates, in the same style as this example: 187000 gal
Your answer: 8260.9 gal
